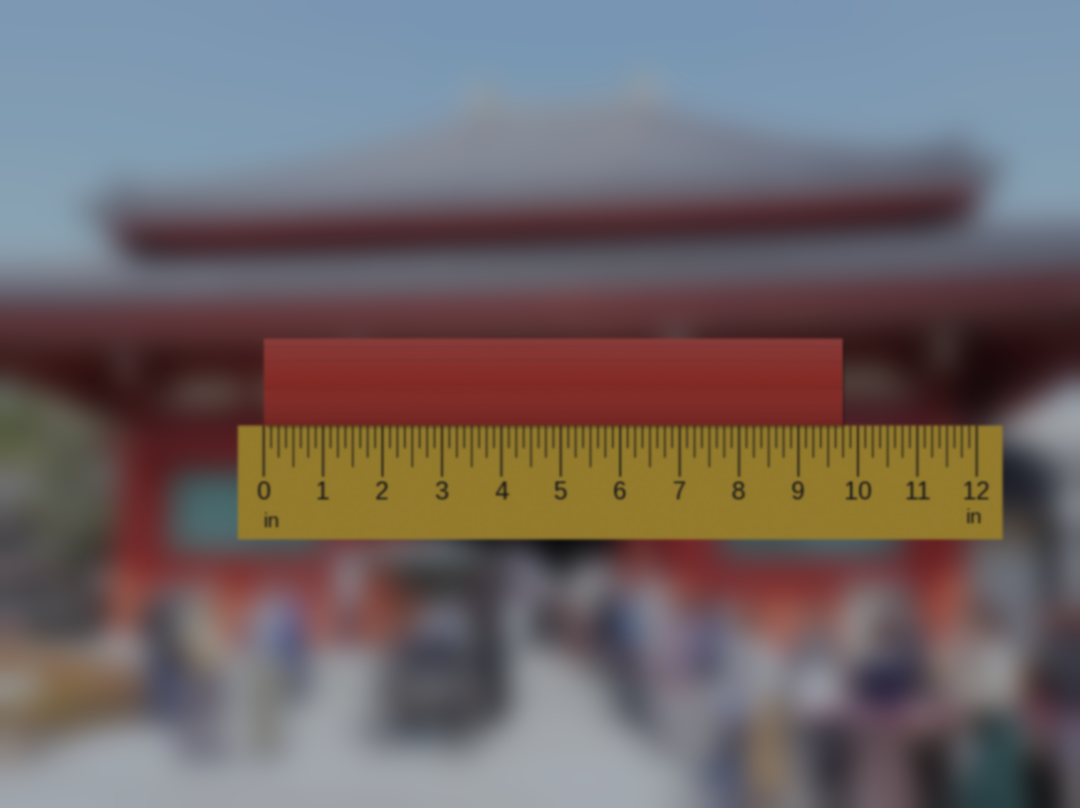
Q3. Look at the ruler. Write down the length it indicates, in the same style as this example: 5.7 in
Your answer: 9.75 in
